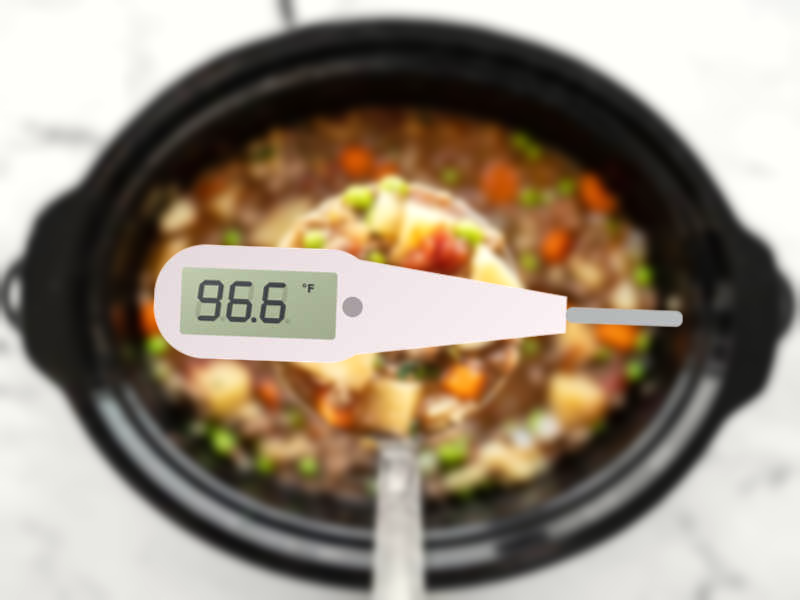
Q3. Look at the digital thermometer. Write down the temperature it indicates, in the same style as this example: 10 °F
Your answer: 96.6 °F
